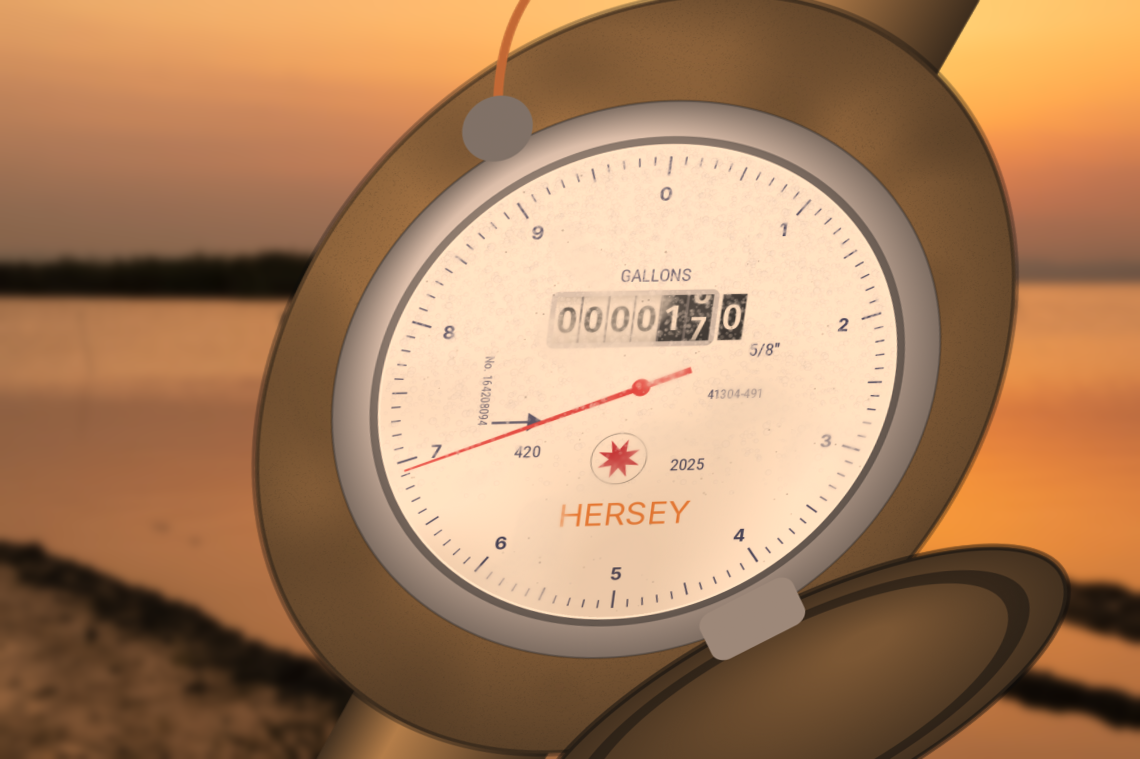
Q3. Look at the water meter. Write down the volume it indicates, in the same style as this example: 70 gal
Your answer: 166.9 gal
